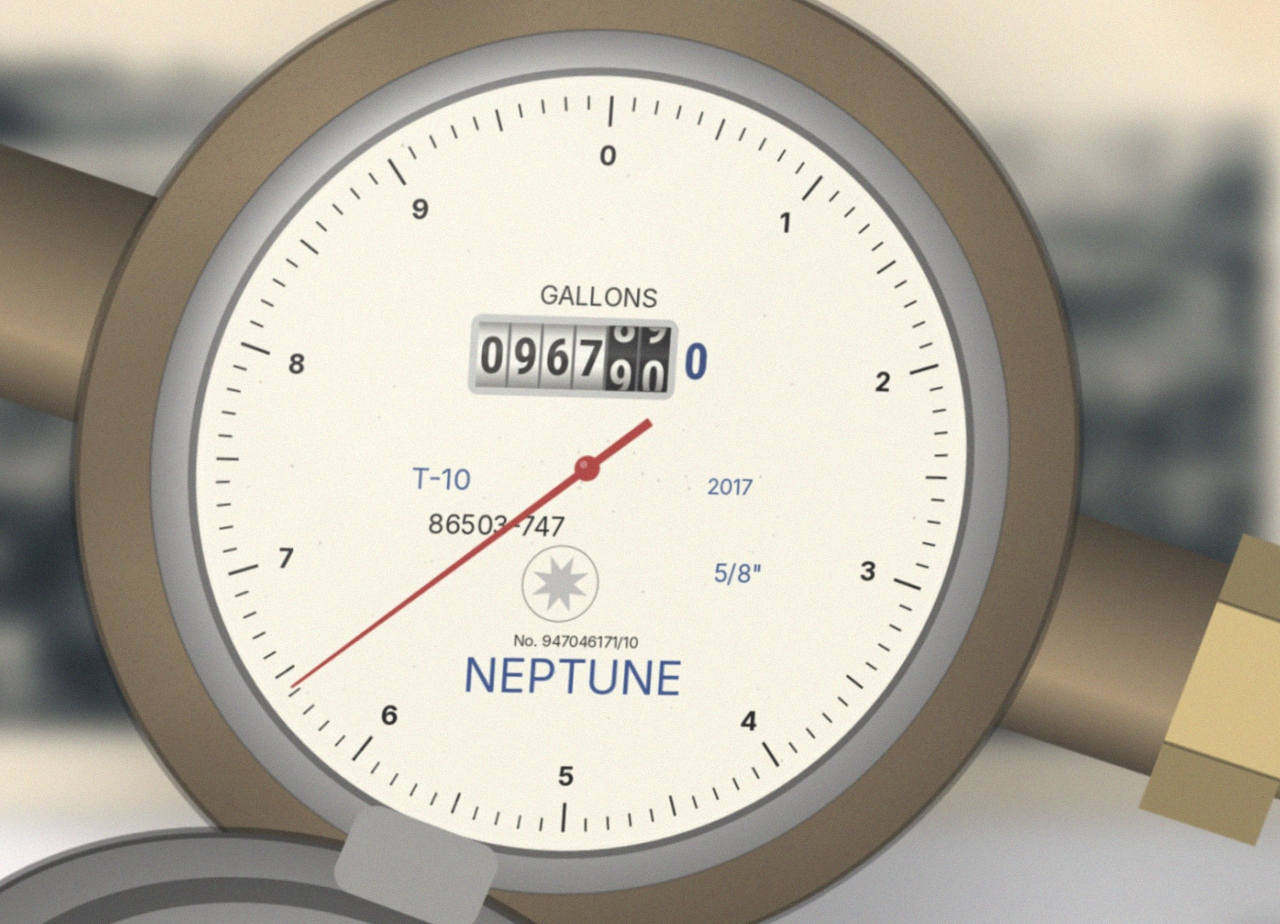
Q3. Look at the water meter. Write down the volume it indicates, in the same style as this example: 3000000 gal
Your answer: 967896.4 gal
